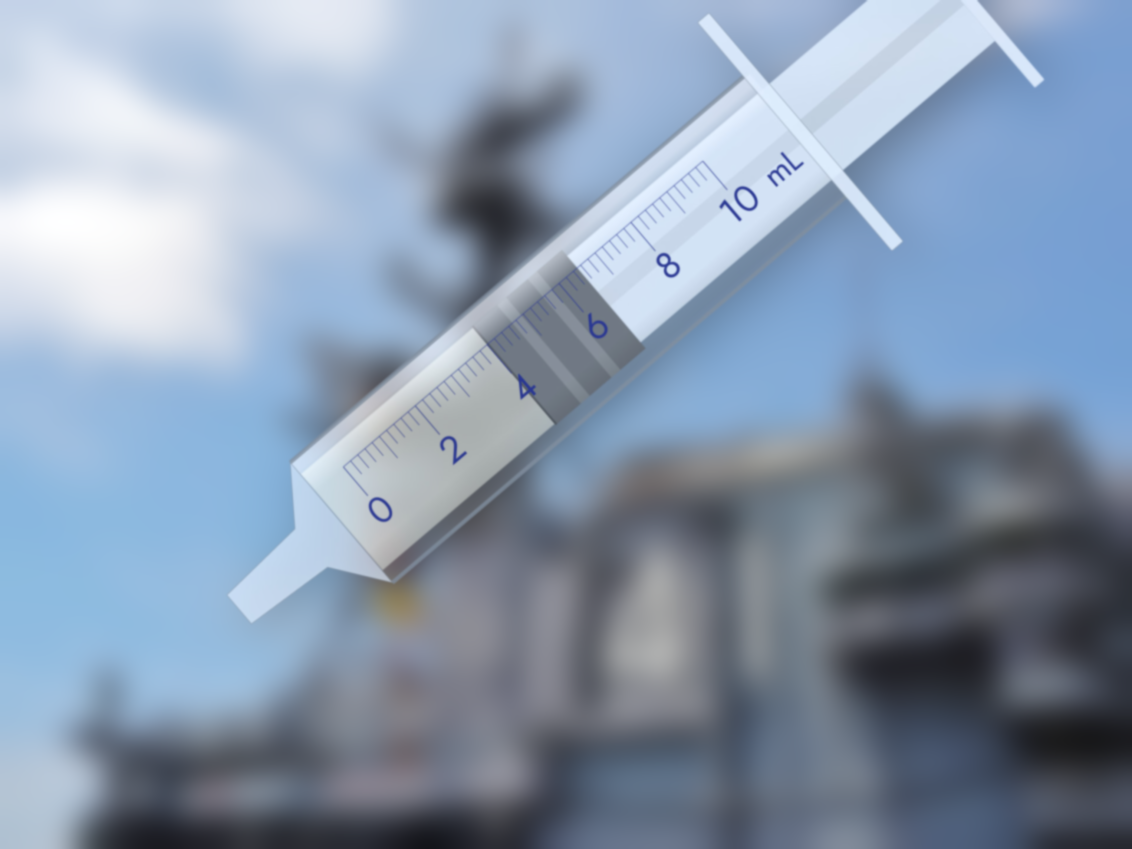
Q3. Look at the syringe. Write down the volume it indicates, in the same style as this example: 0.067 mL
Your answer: 4 mL
